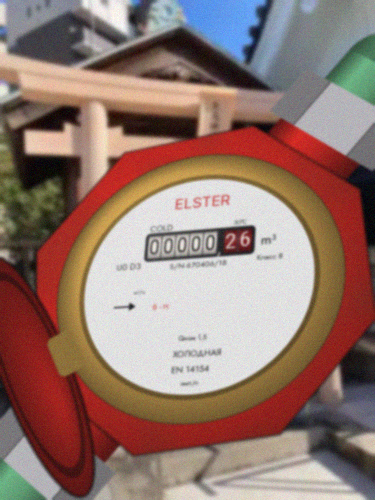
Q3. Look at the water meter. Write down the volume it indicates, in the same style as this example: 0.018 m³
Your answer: 0.26 m³
